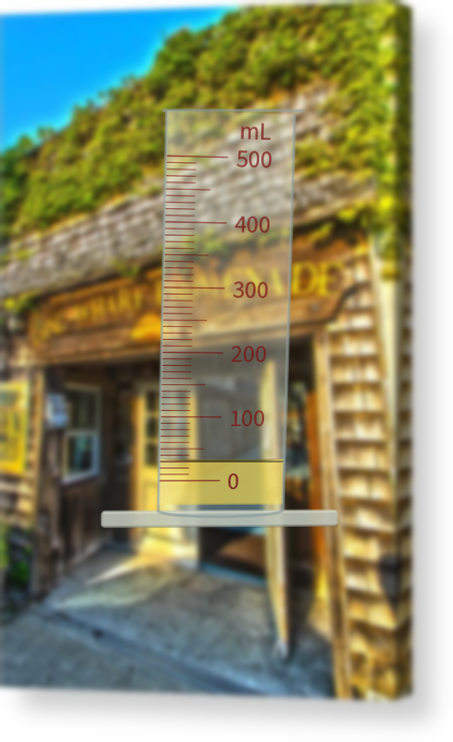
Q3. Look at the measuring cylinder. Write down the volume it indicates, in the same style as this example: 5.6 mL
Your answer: 30 mL
